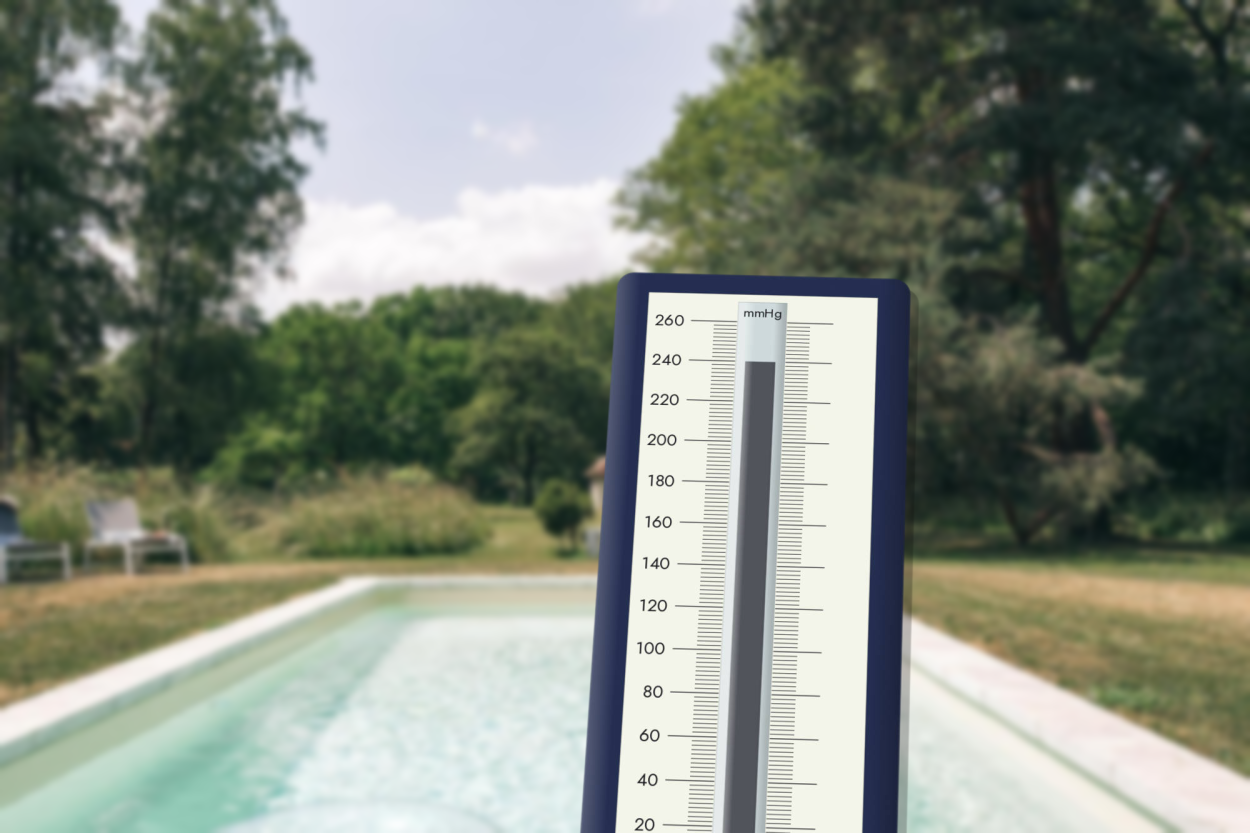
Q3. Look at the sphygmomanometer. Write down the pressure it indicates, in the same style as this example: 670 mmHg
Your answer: 240 mmHg
